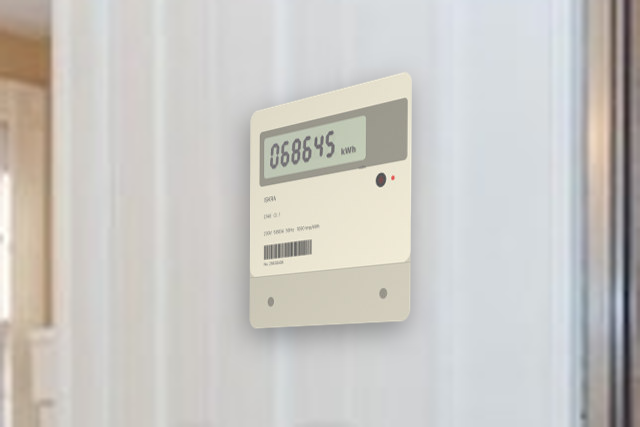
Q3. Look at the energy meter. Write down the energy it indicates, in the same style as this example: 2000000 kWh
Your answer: 68645 kWh
